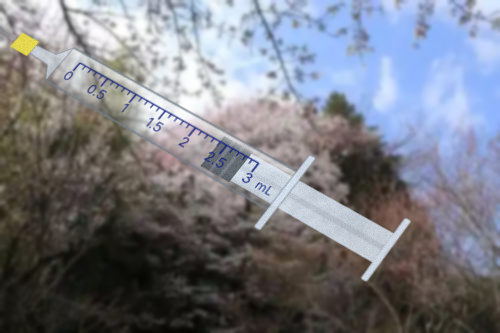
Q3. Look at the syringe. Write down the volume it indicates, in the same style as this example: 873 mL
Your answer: 2.4 mL
